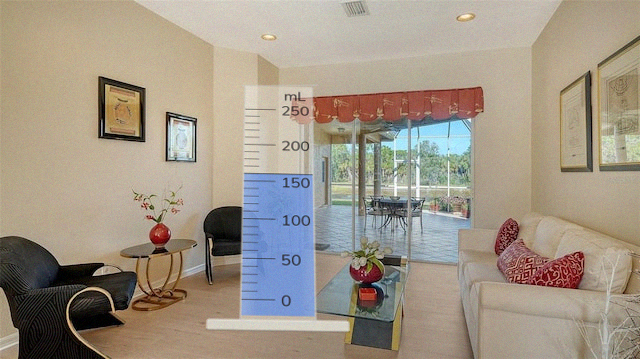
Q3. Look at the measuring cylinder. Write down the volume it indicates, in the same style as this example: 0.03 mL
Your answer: 160 mL
